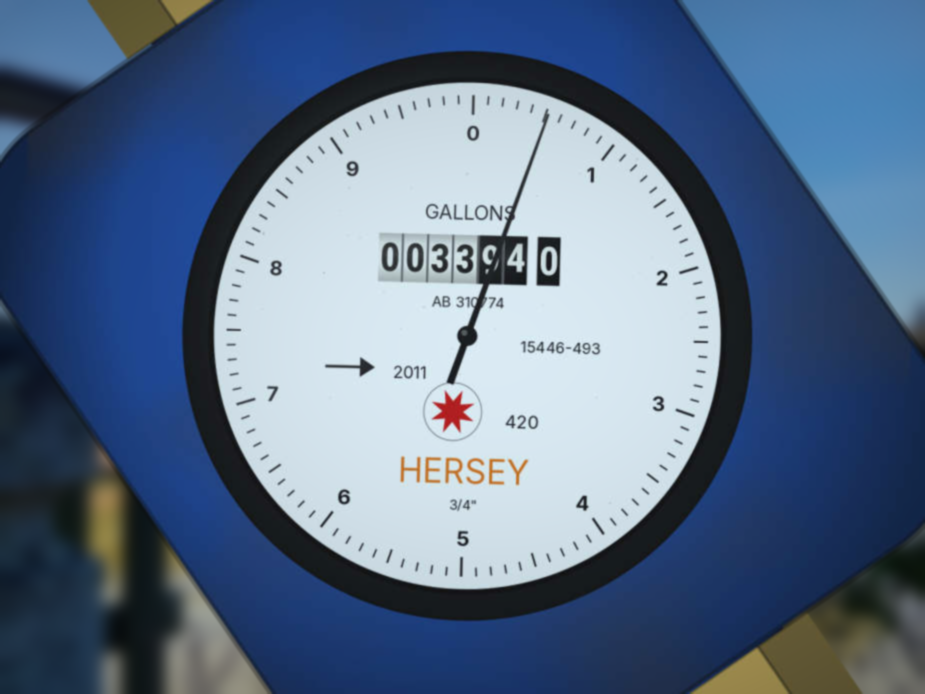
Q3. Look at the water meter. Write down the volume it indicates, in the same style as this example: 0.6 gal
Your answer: 33940.5 gal
